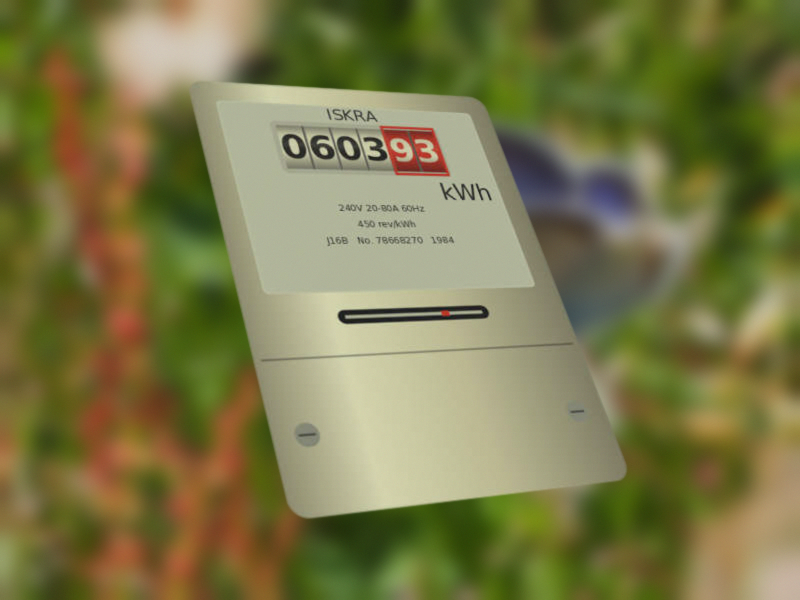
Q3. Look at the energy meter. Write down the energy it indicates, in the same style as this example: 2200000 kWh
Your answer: 603.93 kWh
